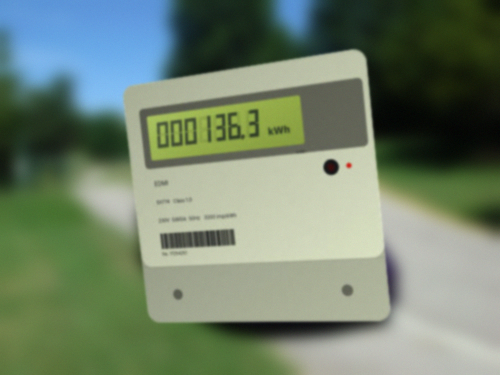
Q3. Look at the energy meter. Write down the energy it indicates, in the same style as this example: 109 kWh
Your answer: 136.3 kWh
